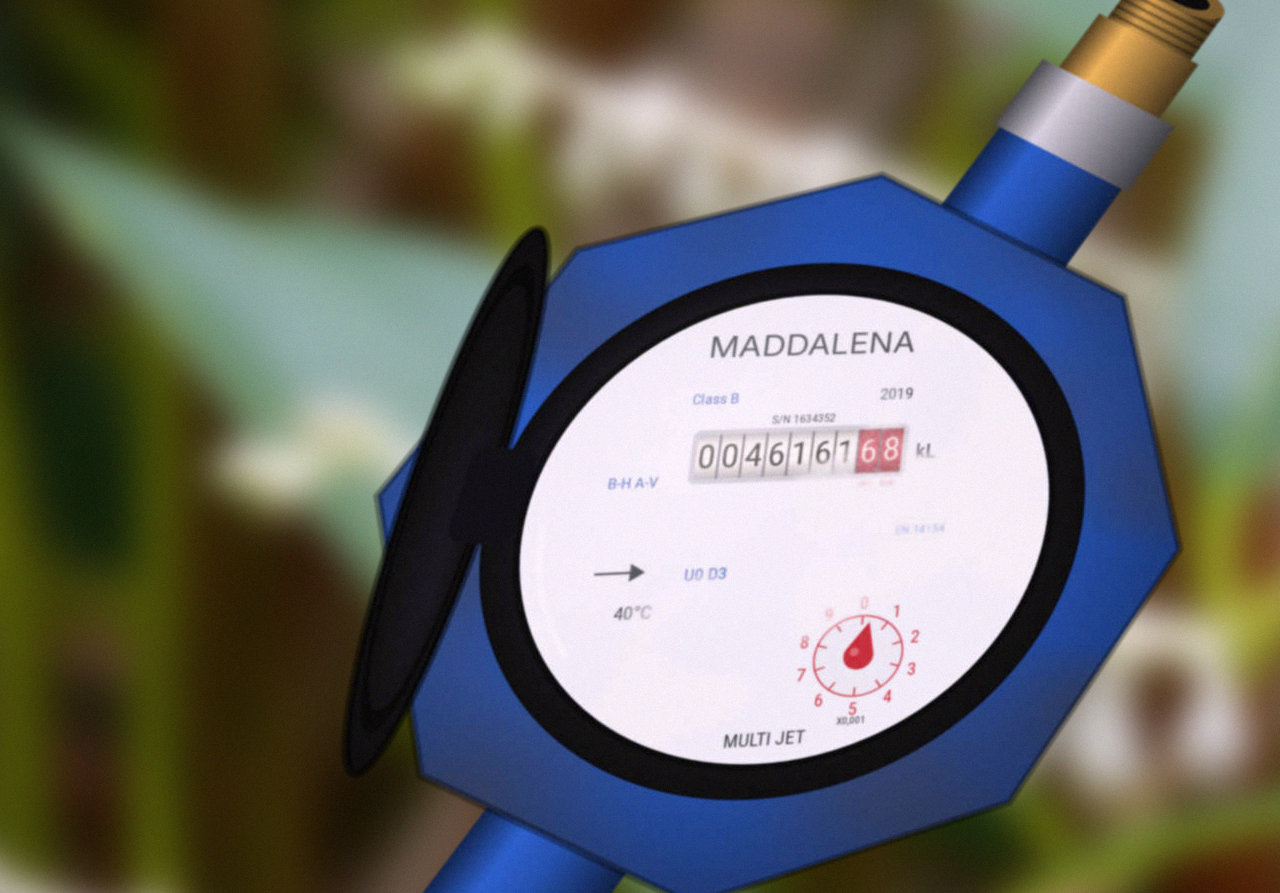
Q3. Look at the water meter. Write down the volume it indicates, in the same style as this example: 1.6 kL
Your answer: 46161.680 kL
